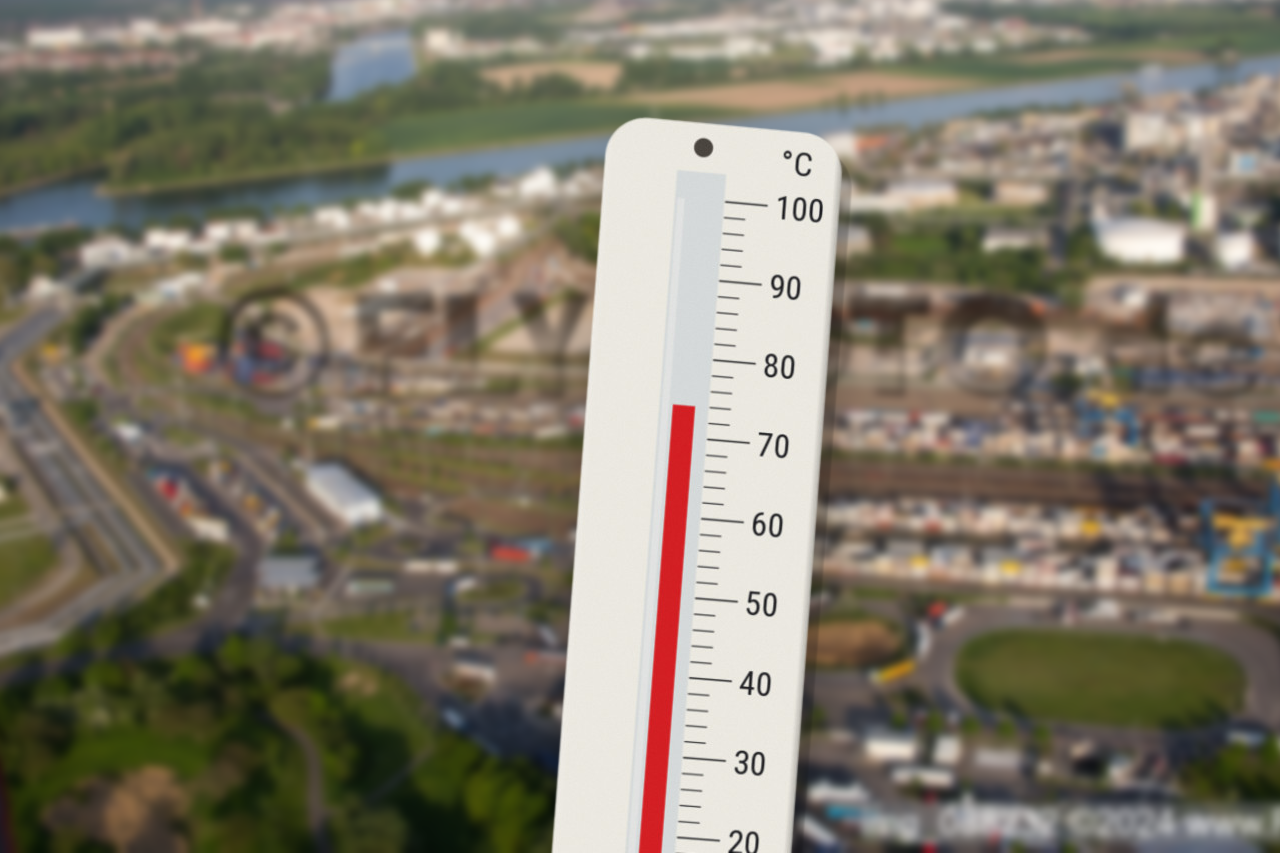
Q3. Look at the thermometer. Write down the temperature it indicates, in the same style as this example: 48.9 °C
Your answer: 74 °C
